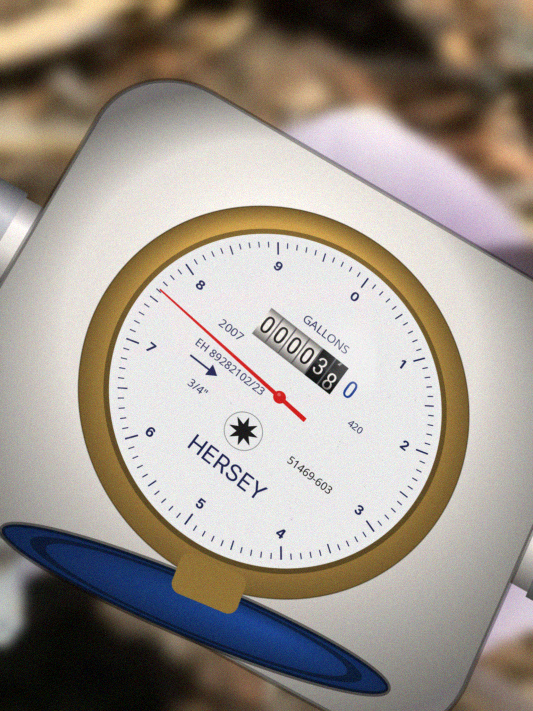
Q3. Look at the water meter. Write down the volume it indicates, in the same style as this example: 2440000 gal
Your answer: 377.6 gal
